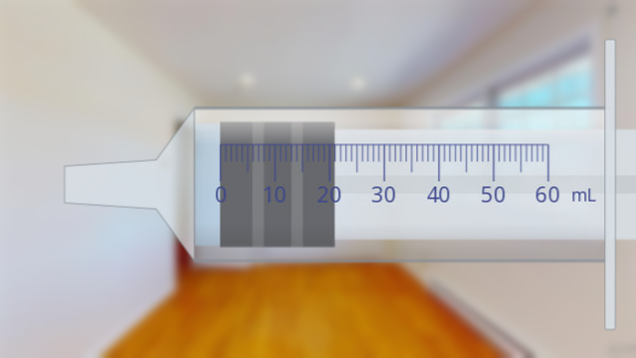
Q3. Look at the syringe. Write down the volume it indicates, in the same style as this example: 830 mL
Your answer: 0 mL
